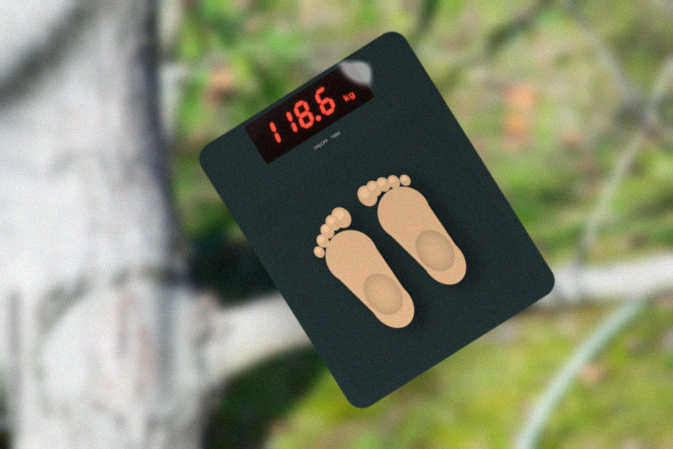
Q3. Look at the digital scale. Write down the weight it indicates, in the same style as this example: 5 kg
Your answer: 118.6 kg
